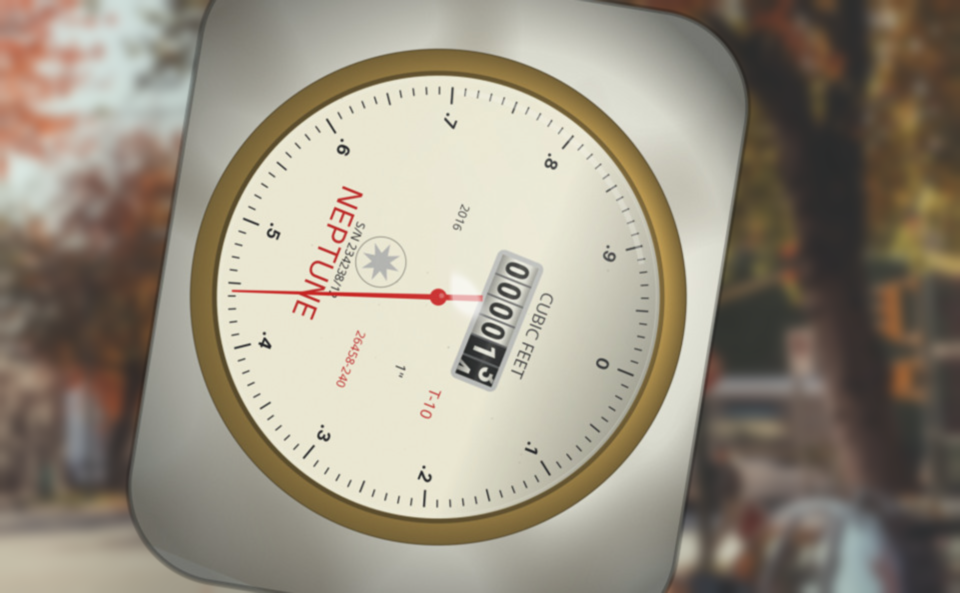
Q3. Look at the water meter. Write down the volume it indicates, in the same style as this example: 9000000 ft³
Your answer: 13.44 ft³
